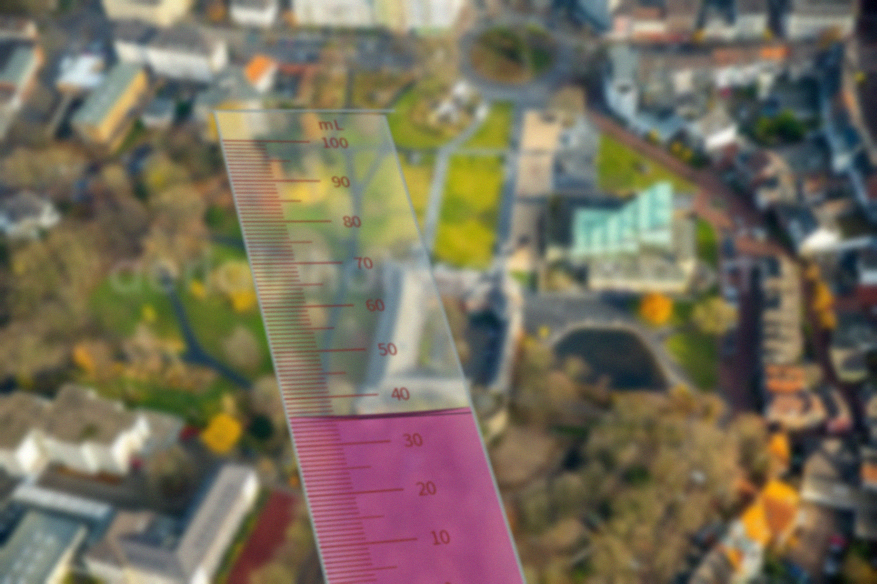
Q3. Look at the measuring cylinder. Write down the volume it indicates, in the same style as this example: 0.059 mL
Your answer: 35 mL
